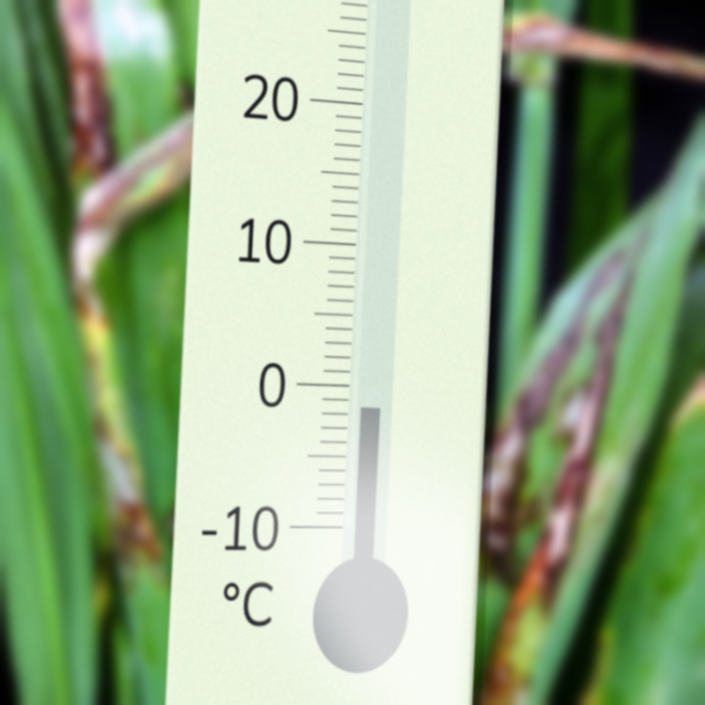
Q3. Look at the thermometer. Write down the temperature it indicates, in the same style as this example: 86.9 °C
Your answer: -1.5 °C
